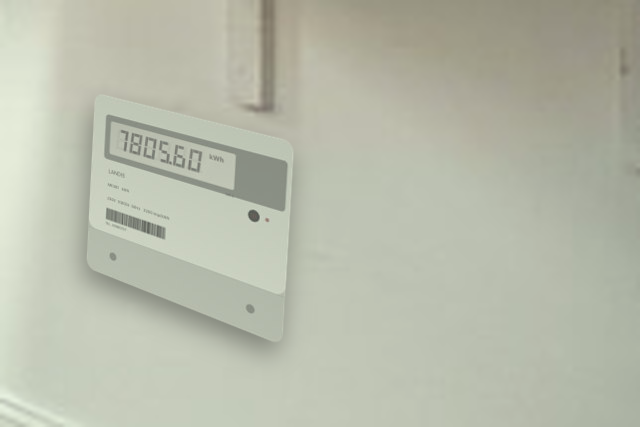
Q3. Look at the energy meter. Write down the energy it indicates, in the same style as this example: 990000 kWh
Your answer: 7805.60 kWh
